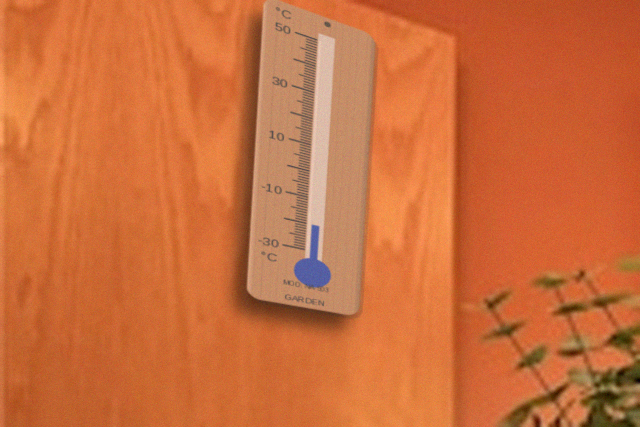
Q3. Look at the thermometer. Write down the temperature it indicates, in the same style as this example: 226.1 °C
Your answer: -20 °C
